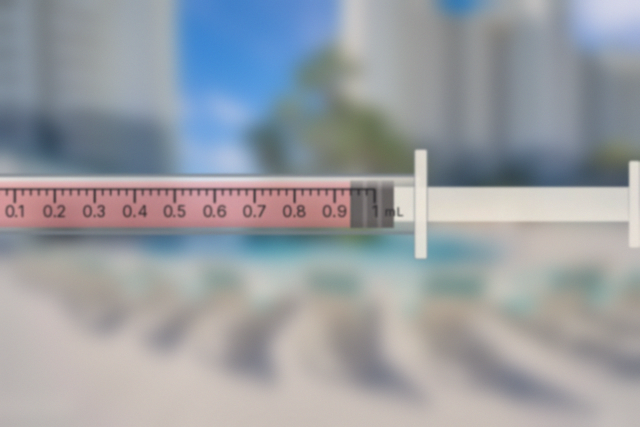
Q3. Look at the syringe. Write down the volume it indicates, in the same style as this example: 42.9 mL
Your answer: 0.94 mL
